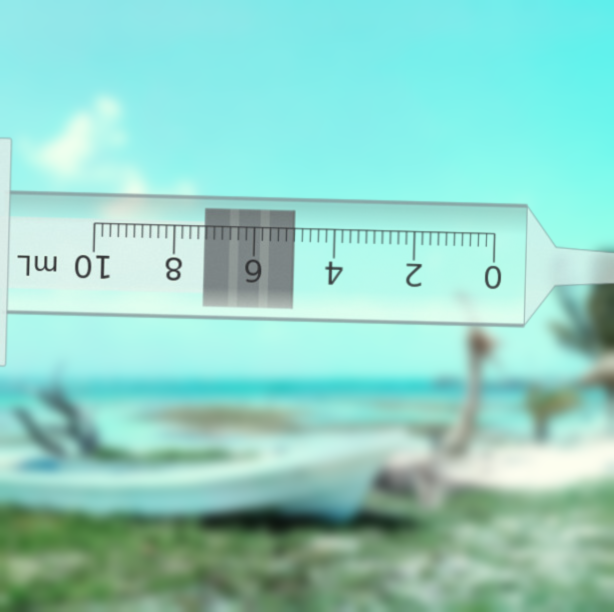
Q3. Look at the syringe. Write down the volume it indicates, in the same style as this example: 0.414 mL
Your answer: 5 mL
